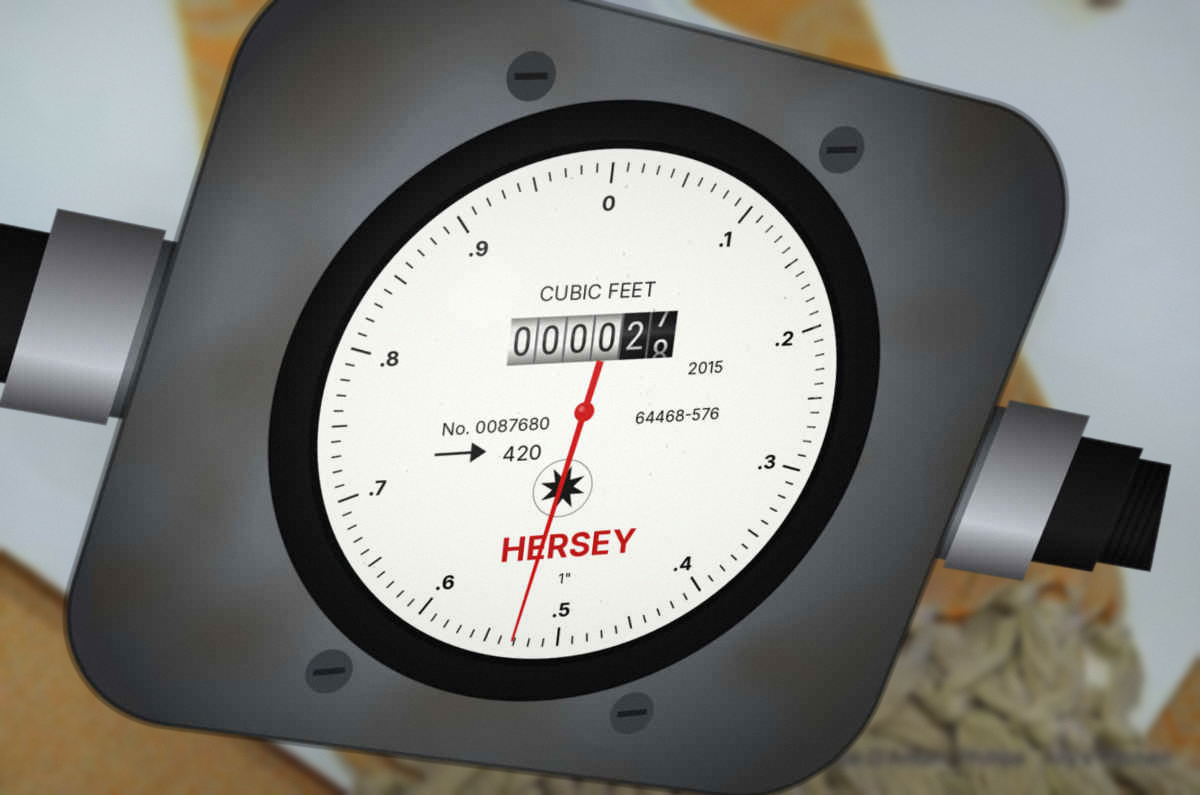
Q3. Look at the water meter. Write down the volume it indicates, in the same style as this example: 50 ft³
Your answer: 27.53 ft³
